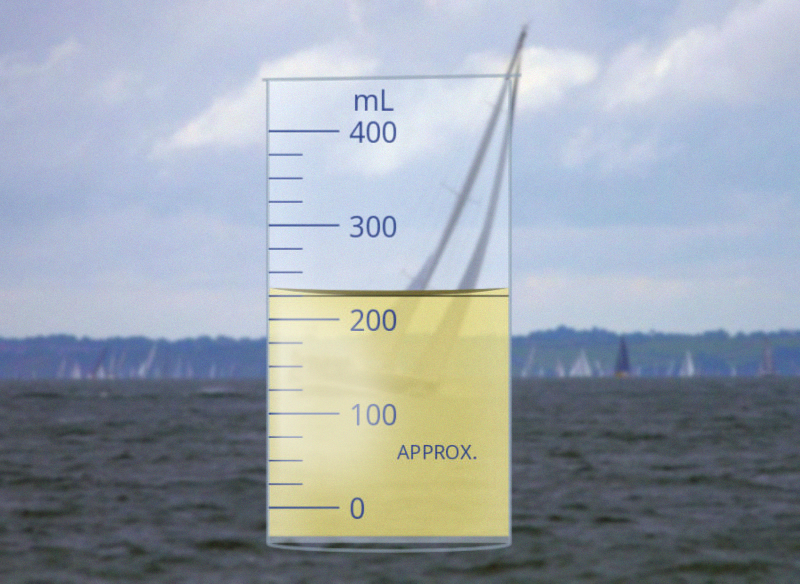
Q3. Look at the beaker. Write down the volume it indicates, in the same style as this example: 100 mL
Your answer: 225 mL
